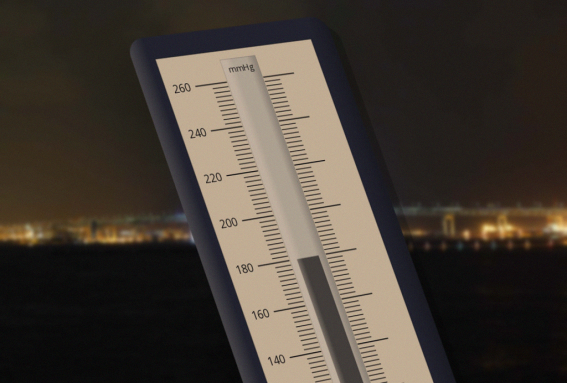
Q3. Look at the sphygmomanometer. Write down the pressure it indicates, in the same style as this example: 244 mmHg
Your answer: 180 mmHg
